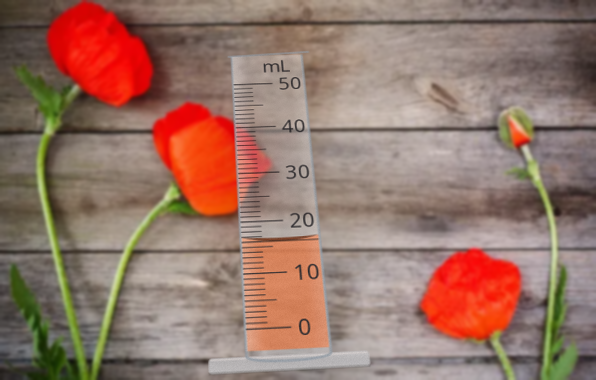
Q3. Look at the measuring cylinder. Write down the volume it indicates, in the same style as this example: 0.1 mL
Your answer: 16 mL
